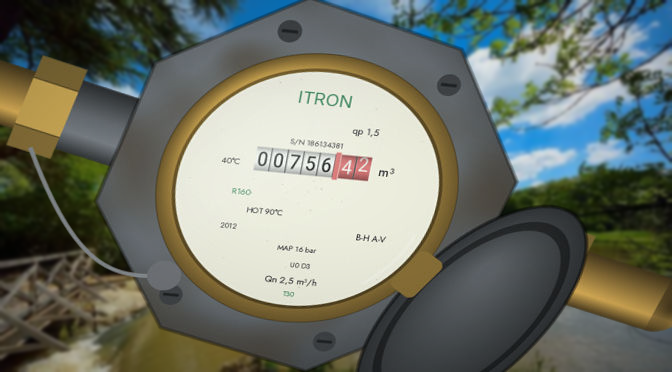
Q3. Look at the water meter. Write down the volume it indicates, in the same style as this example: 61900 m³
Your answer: 756.42 m³
